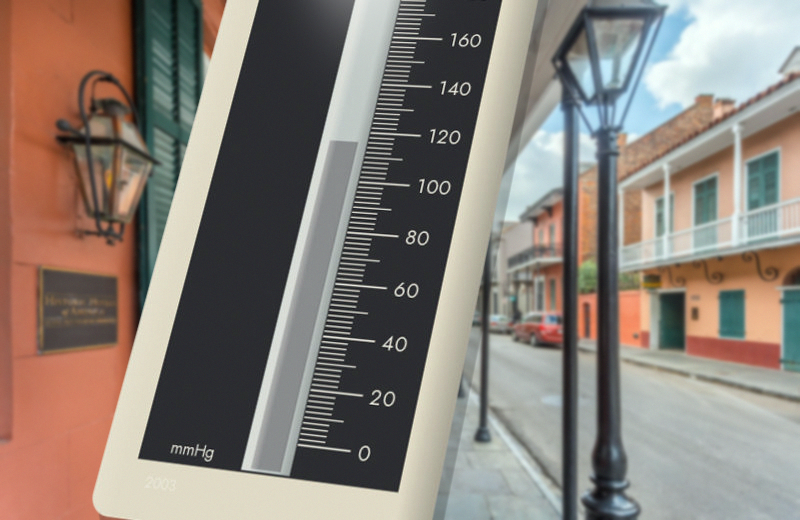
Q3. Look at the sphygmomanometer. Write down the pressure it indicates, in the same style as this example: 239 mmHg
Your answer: 116 mmHg
